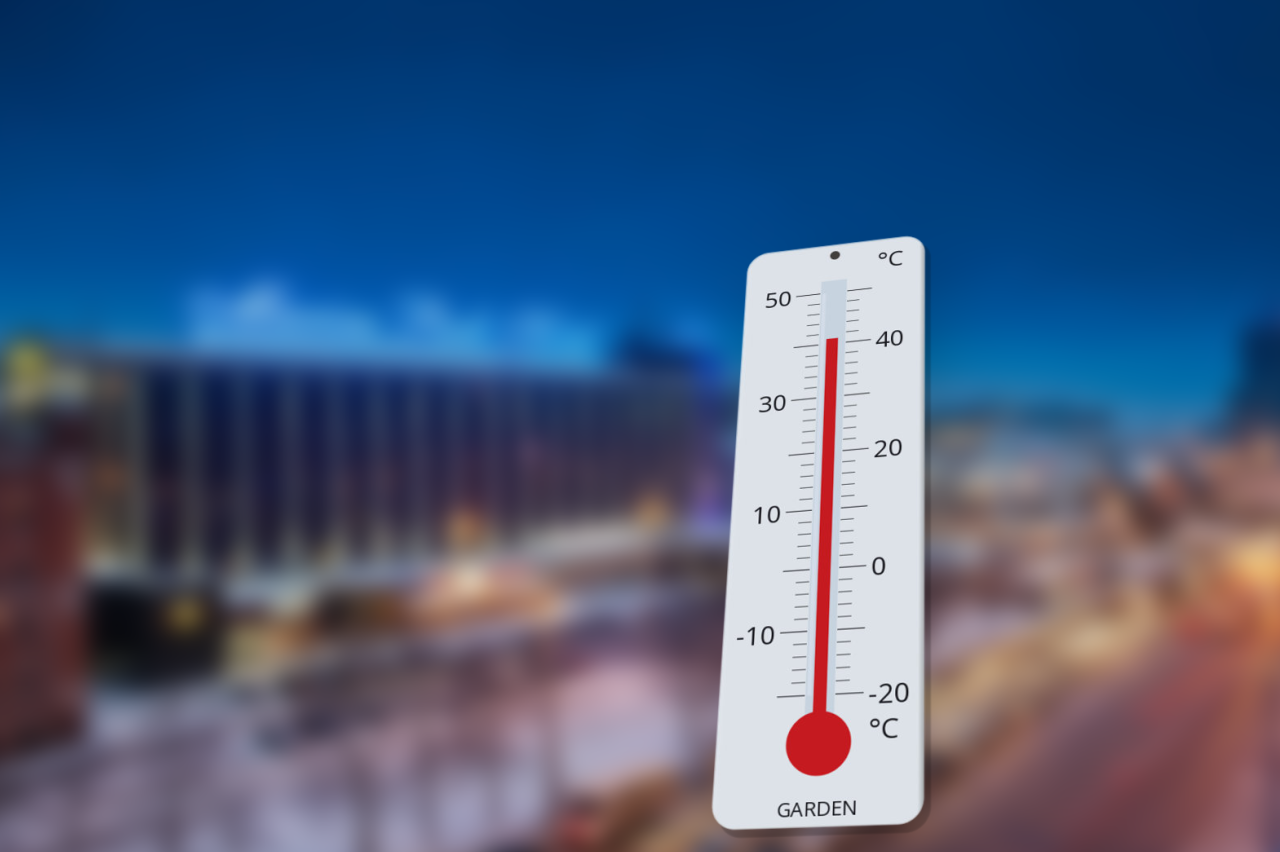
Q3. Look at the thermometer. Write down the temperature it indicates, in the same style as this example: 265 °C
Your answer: 41 °C
